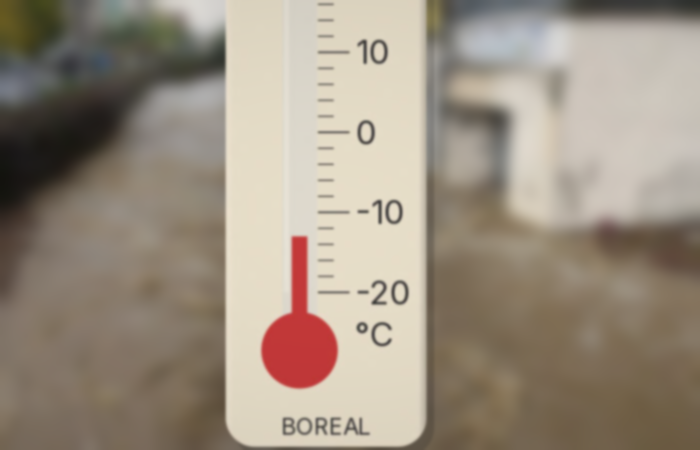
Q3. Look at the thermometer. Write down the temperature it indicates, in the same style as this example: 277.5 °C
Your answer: -13 °C
